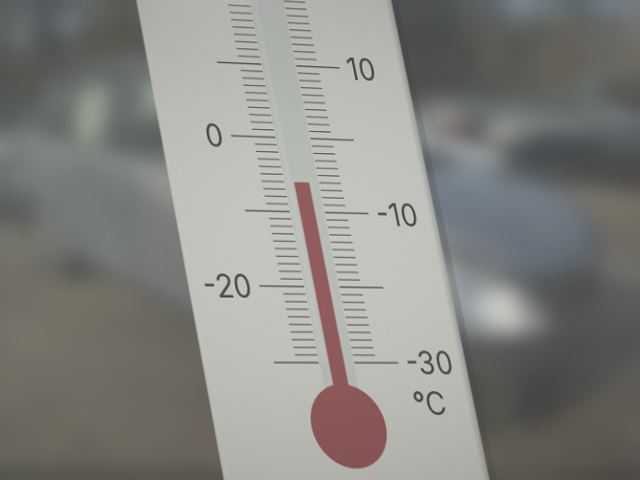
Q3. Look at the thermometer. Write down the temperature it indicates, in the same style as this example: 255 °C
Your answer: -6 °C
